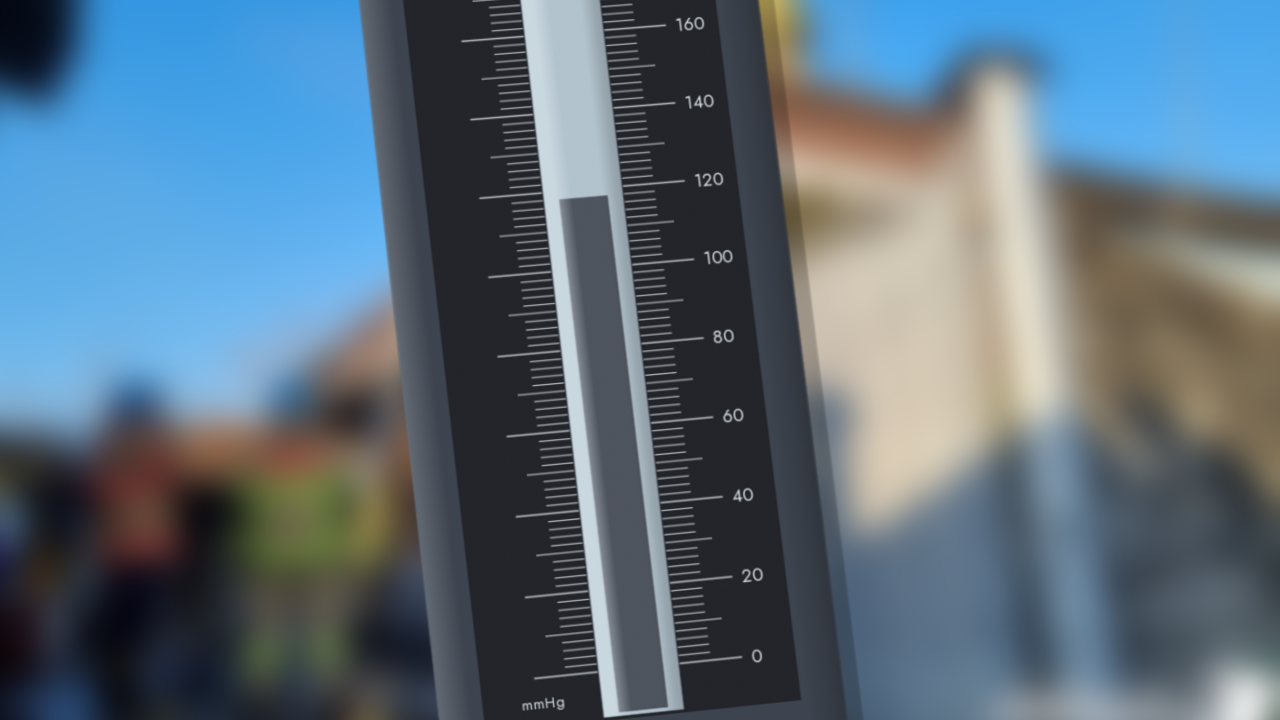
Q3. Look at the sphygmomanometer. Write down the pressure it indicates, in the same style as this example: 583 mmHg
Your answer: 118 mmHg
